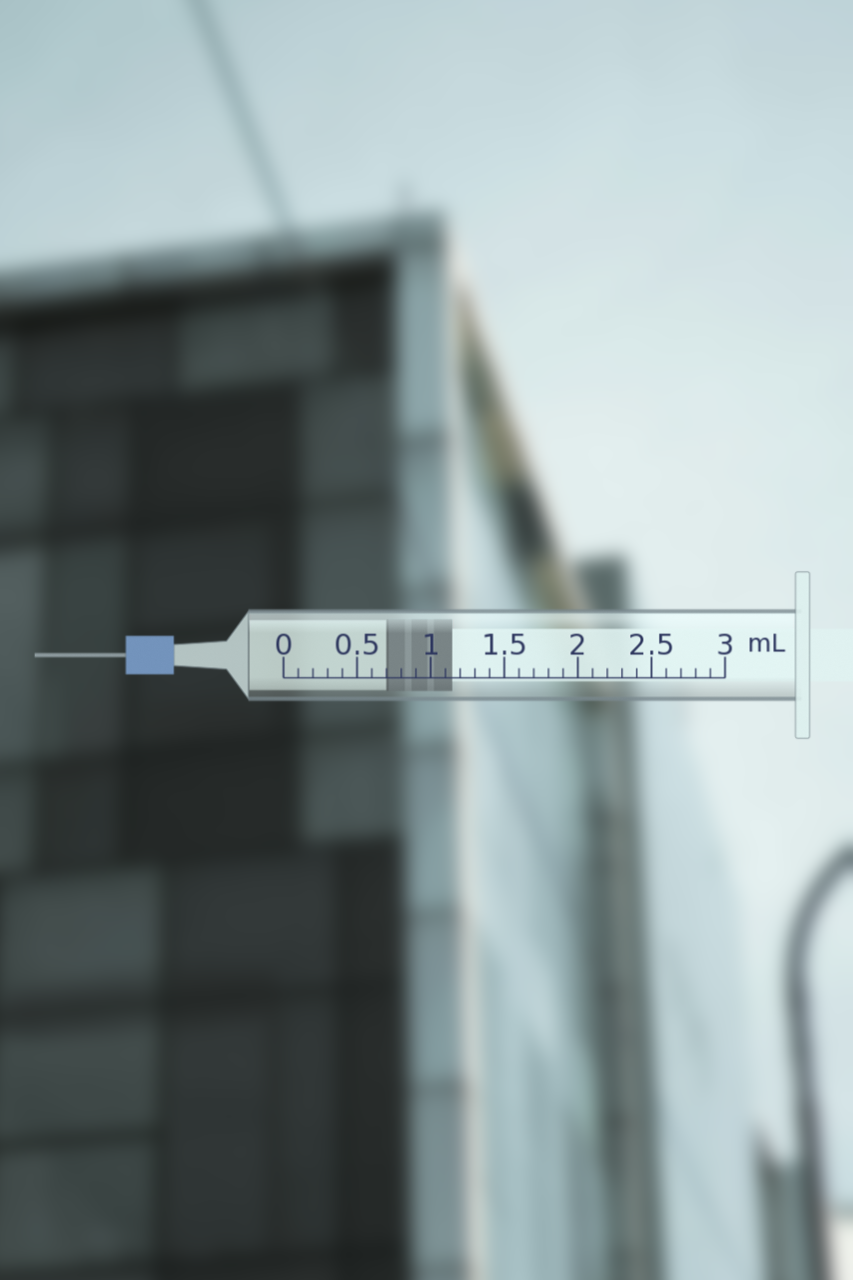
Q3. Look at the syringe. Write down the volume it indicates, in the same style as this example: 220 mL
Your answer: 0.7 mL
